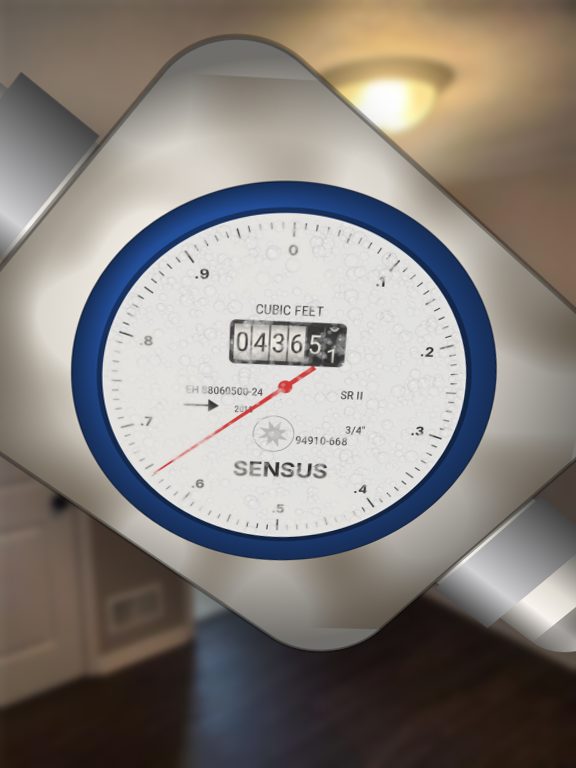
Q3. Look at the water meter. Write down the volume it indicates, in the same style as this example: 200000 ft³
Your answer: 43650.64 ft³
